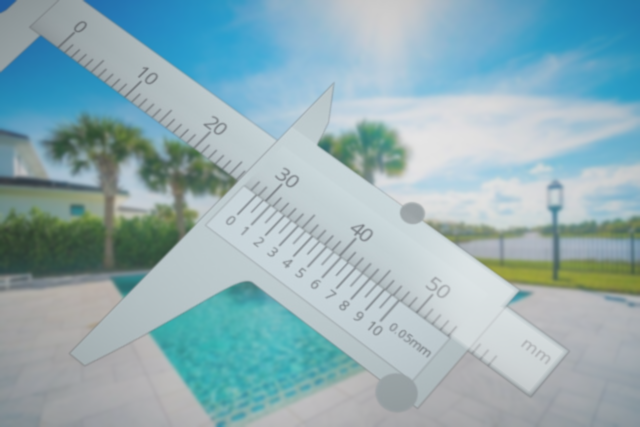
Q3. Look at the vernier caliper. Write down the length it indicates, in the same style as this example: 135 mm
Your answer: 28.8 mm
